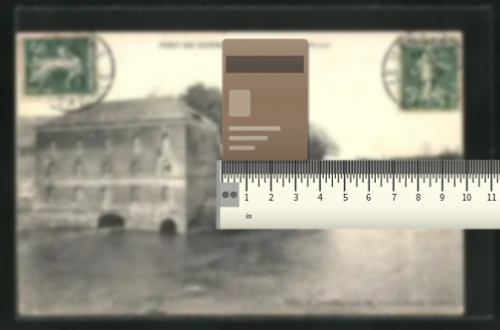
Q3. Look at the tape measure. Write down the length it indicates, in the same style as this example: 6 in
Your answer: 3.5 in
